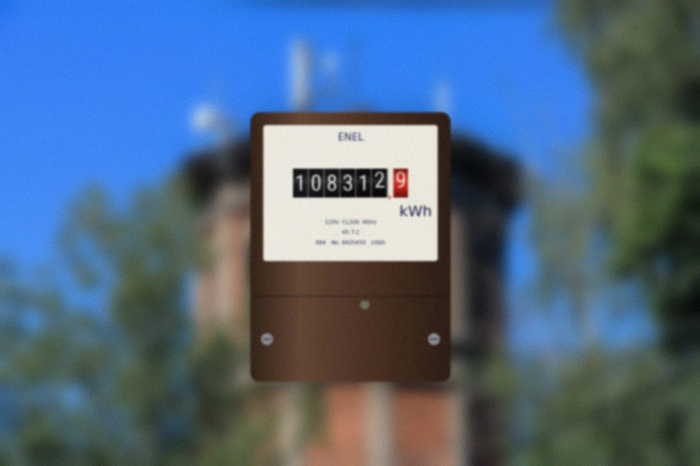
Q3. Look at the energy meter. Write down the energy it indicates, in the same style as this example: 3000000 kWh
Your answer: 108312.9 kWh
